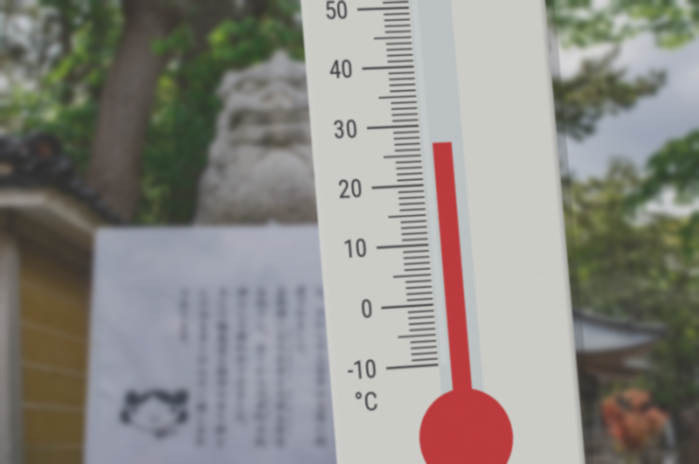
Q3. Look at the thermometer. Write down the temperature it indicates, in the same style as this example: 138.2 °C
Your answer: 27 °C
